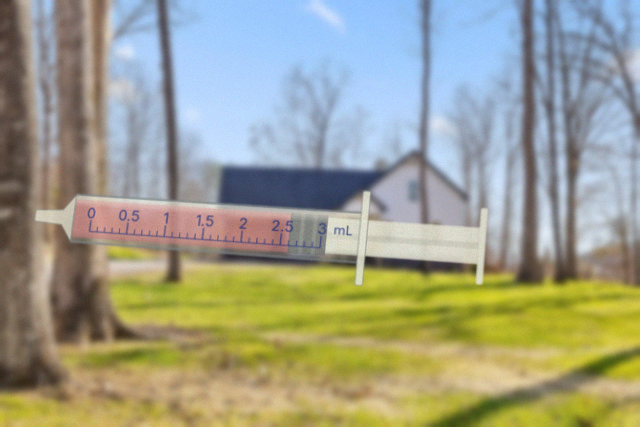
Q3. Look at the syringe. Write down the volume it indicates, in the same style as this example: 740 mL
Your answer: 2.6 mL
